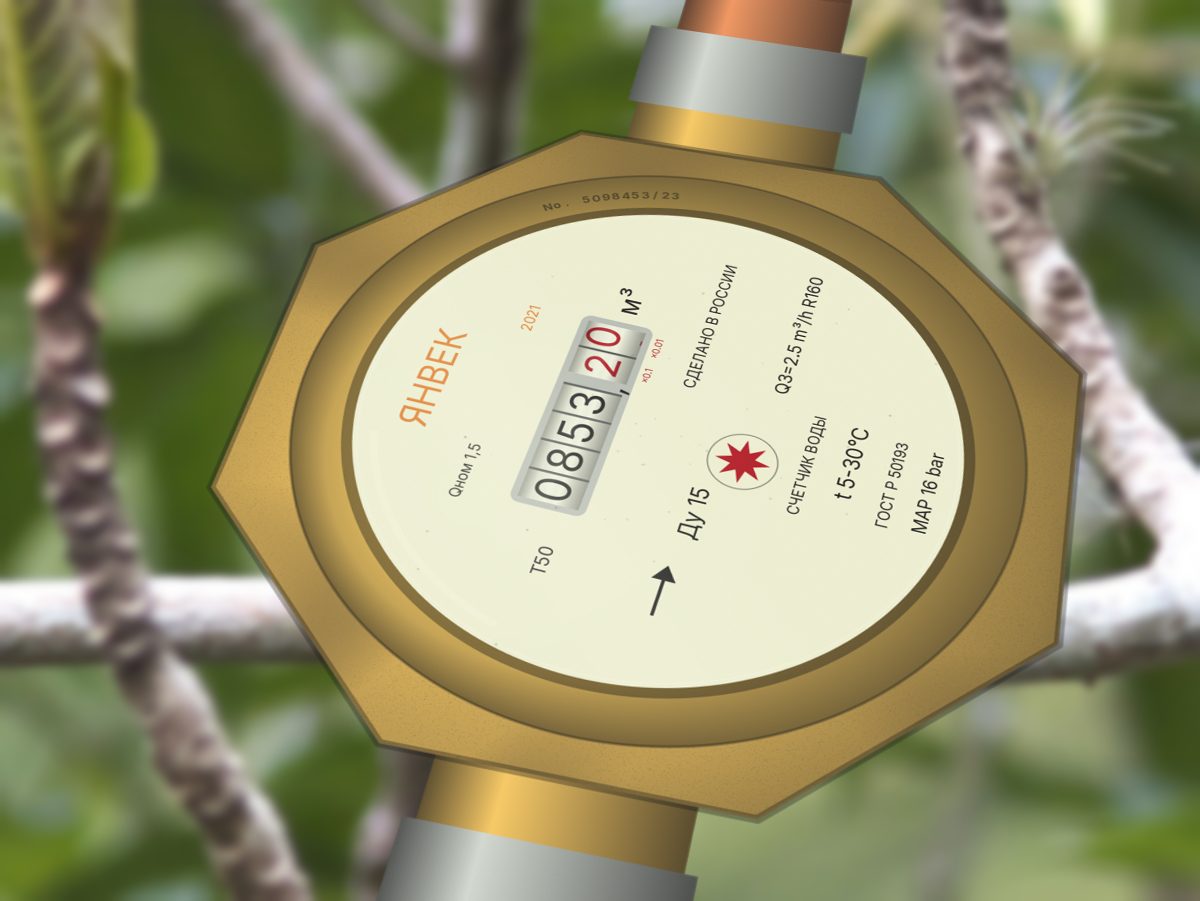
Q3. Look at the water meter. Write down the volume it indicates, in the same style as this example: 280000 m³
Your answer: 853.20 m³
